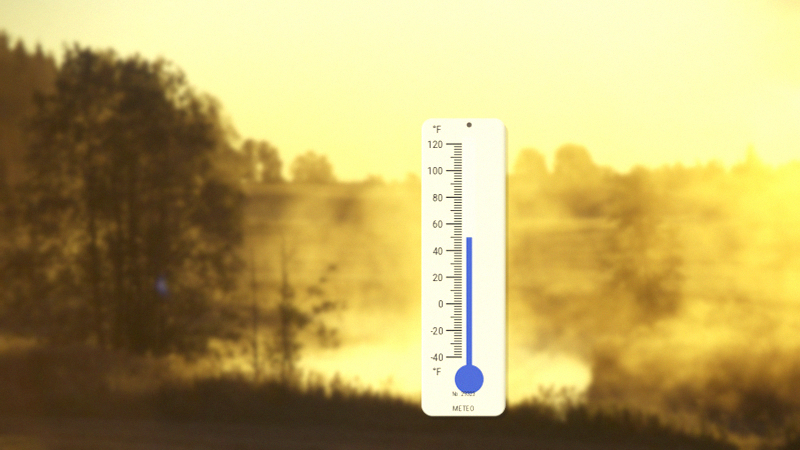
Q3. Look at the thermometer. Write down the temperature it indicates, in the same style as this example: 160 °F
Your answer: 50 °F
